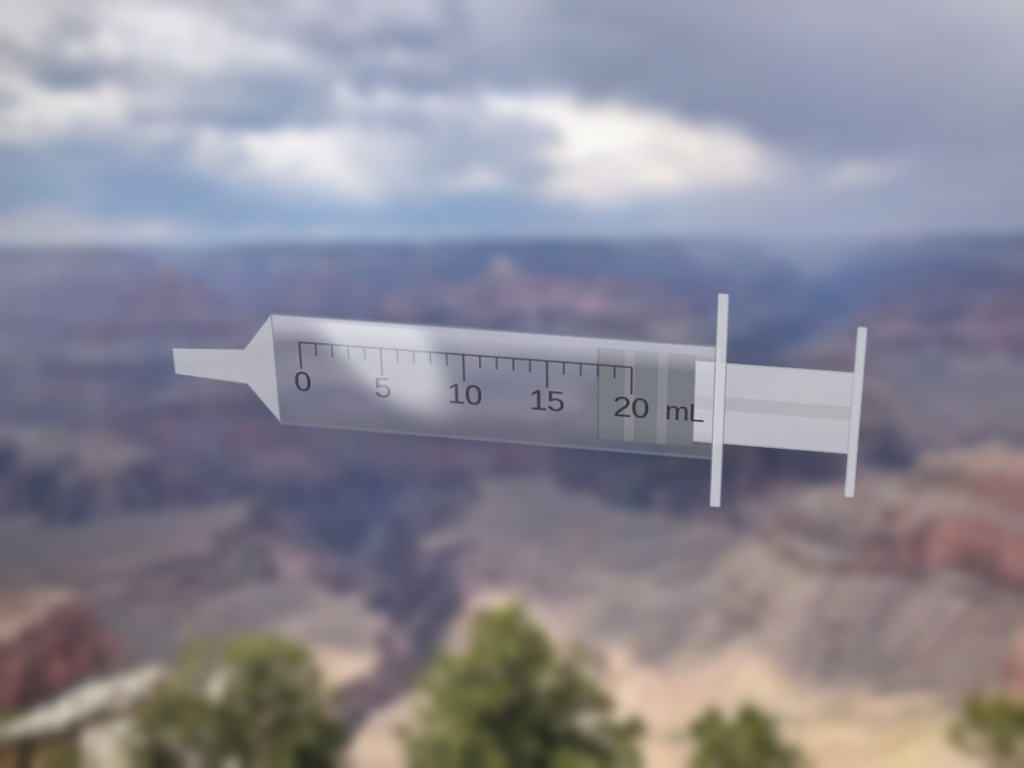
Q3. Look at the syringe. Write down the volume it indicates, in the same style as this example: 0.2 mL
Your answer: 18 mL
